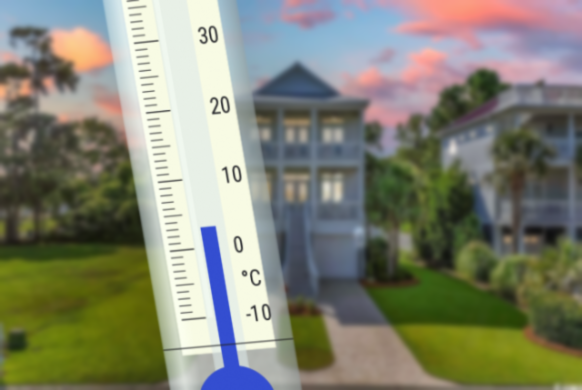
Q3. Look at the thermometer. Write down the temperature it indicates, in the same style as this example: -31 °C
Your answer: 3 °C
